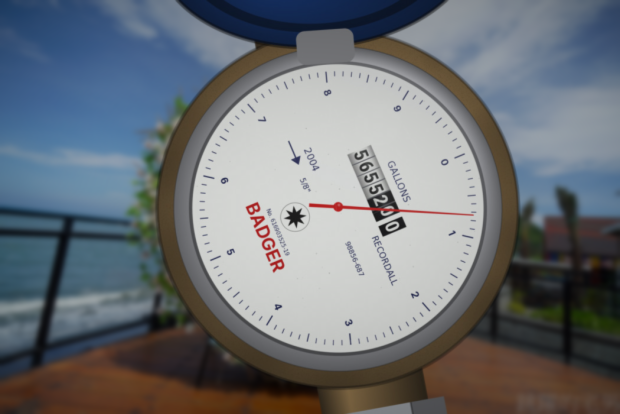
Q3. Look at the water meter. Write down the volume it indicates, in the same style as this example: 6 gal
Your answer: 5655200.7 gal
